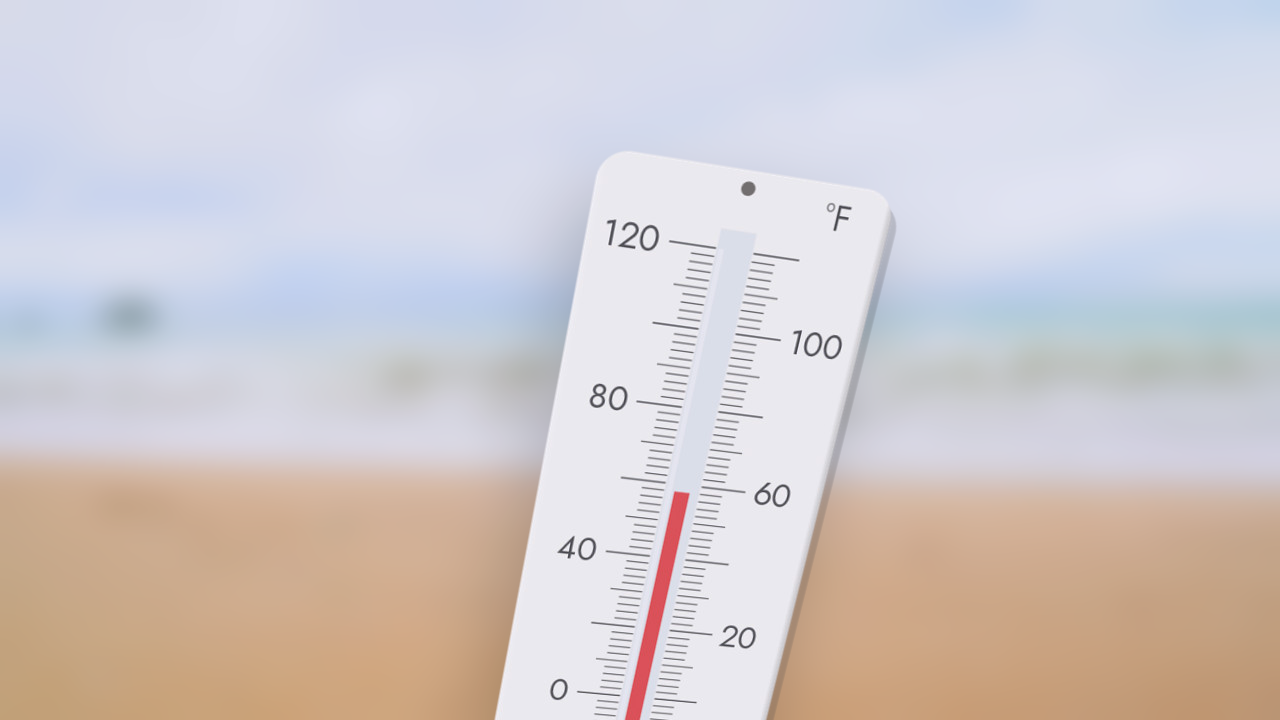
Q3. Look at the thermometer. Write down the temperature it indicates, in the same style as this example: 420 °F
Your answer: 58 °F
